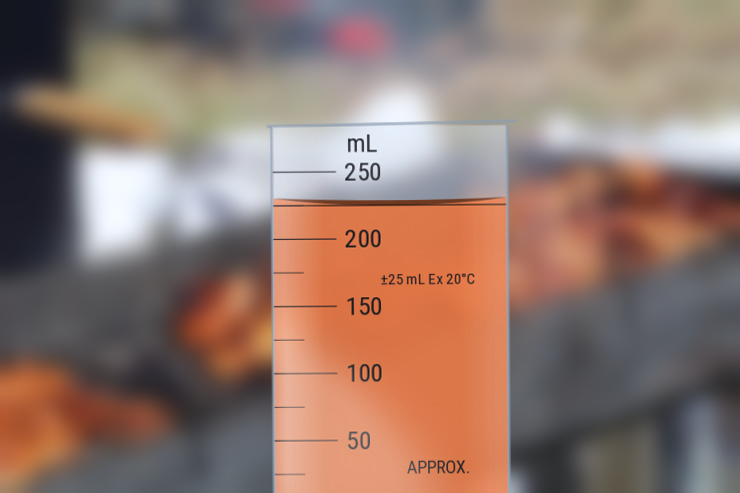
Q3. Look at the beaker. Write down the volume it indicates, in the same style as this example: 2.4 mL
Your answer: 225 mL
